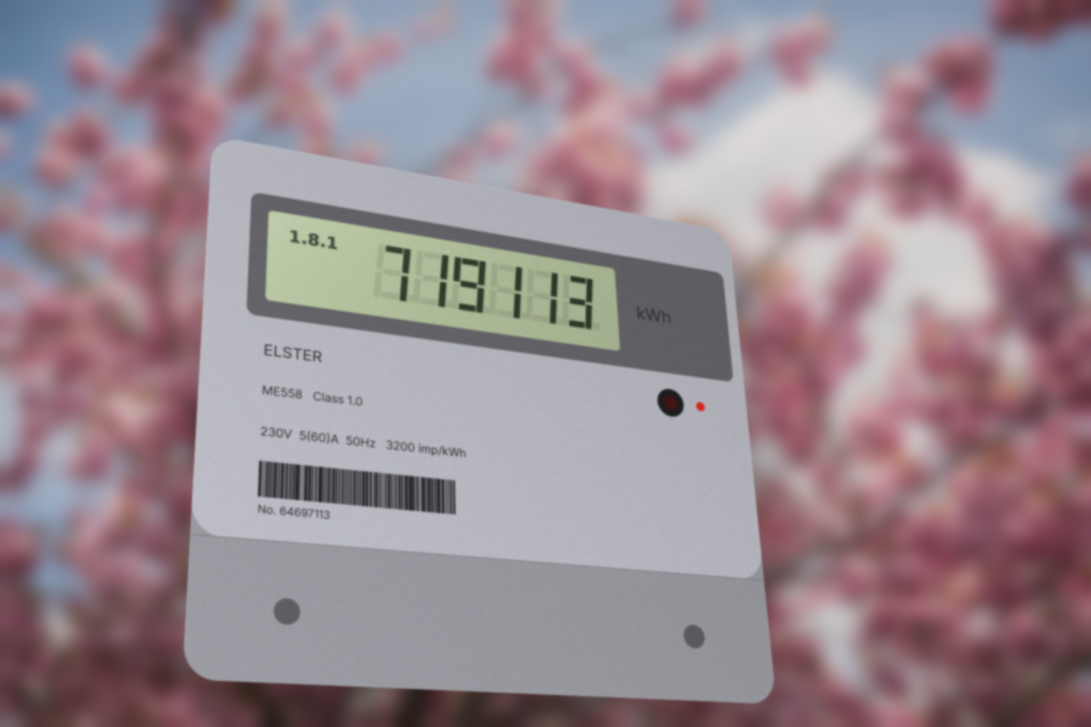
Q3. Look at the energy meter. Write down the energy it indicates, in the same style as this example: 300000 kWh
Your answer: 719113 kWh
